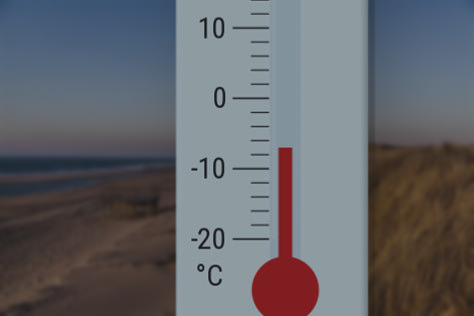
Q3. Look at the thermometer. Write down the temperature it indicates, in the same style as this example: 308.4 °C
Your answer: -7 °C
